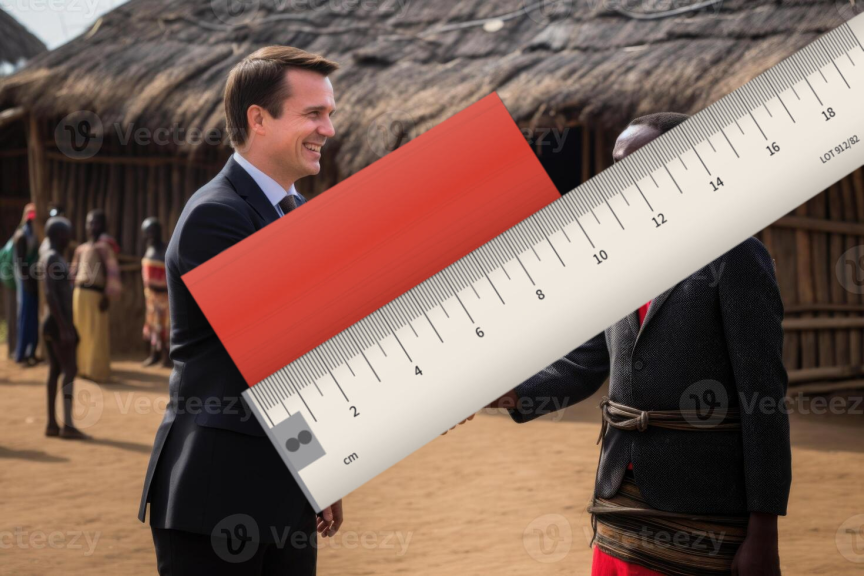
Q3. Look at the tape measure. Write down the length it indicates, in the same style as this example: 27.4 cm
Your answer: 10 cm
